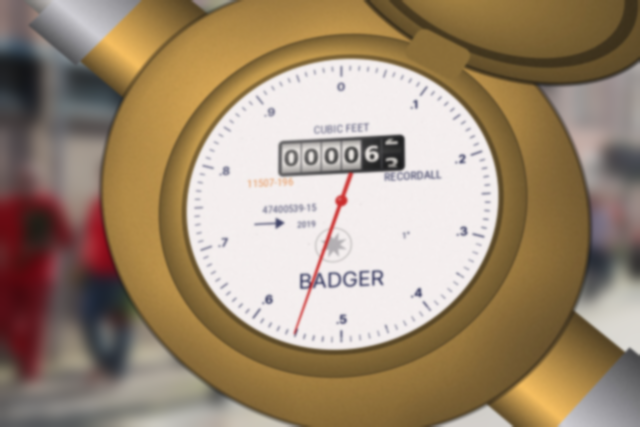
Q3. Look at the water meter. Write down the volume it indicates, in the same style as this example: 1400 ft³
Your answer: 62.55 ft³
